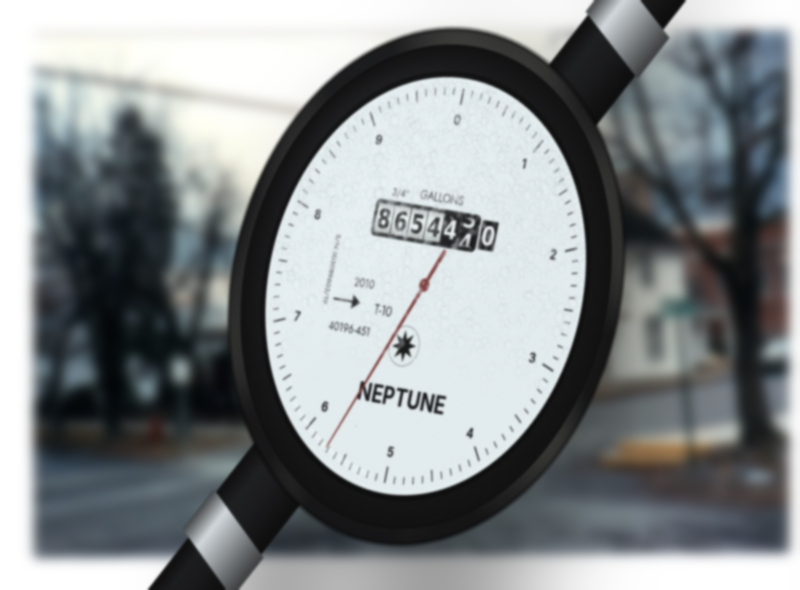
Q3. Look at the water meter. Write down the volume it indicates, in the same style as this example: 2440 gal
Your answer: 8654435.7 gal
